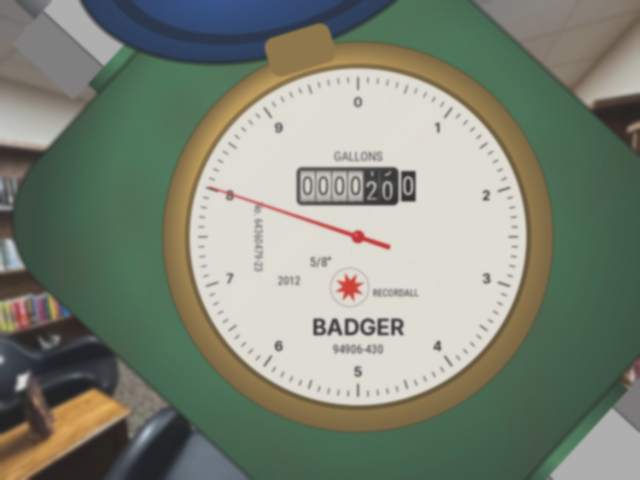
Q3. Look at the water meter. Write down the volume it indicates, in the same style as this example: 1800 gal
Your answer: 198.0 gal
